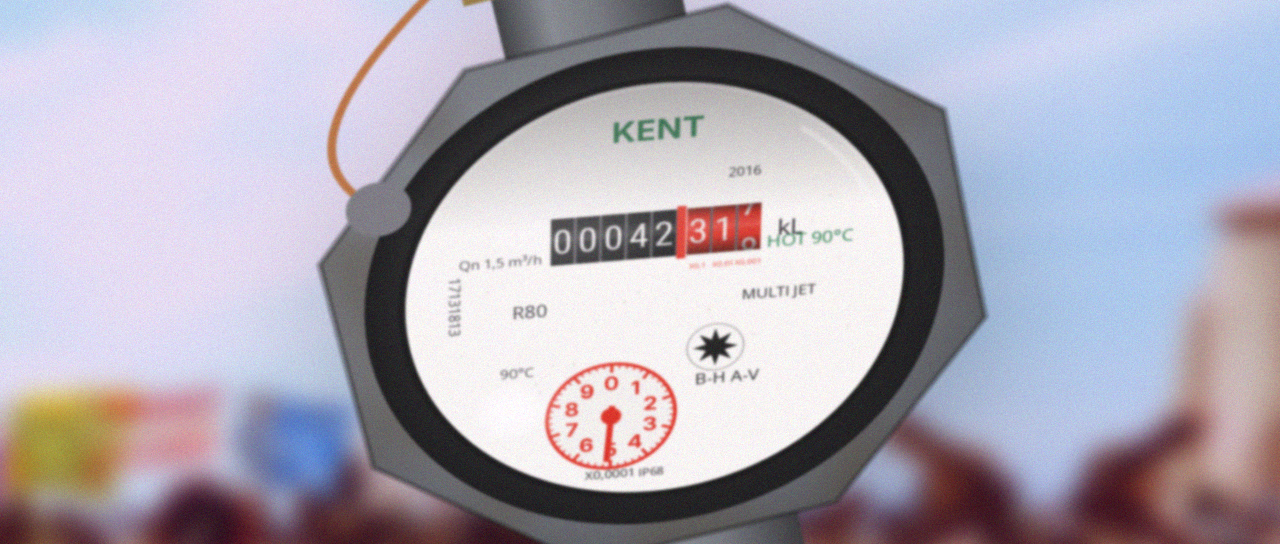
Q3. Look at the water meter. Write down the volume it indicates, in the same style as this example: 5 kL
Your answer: 42.3175 kL
